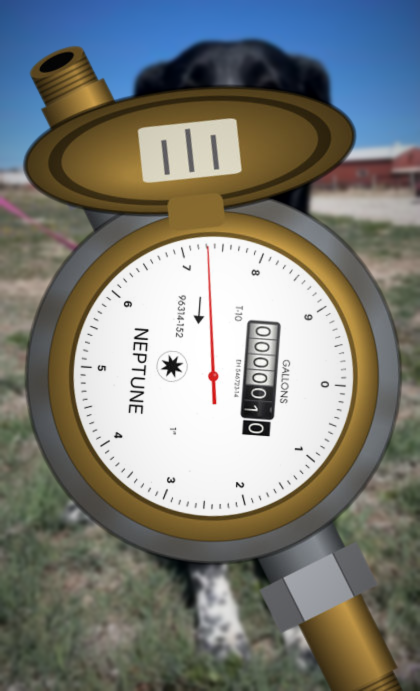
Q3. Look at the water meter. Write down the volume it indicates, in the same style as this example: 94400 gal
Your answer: 7.3 gal
